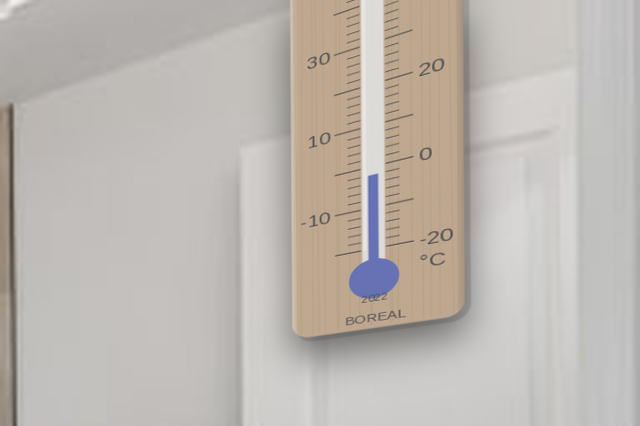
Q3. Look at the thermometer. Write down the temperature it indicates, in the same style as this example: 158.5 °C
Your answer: -2 °C
